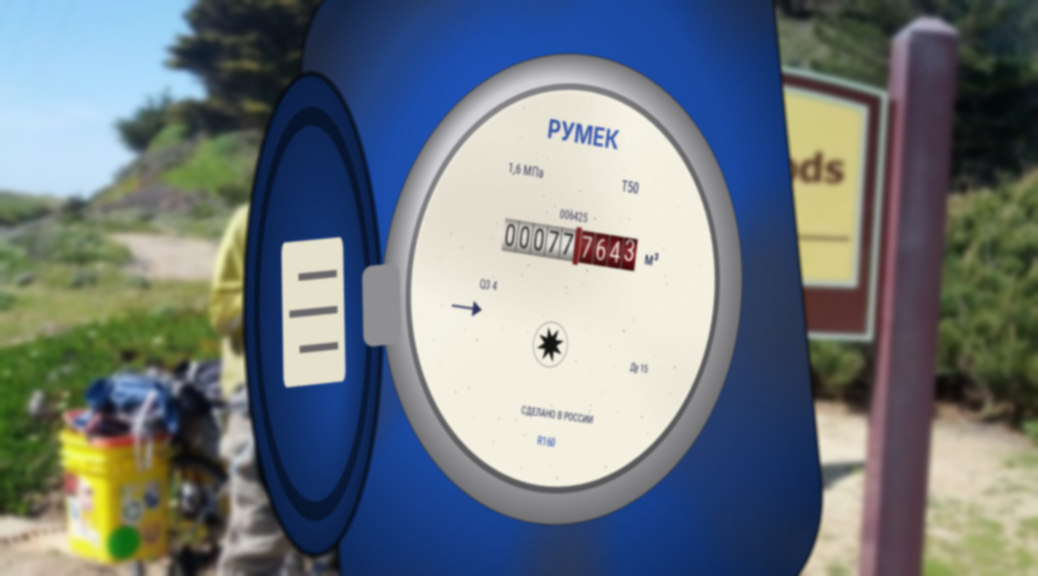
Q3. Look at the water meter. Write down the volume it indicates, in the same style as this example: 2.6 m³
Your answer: 77.7643 m³
